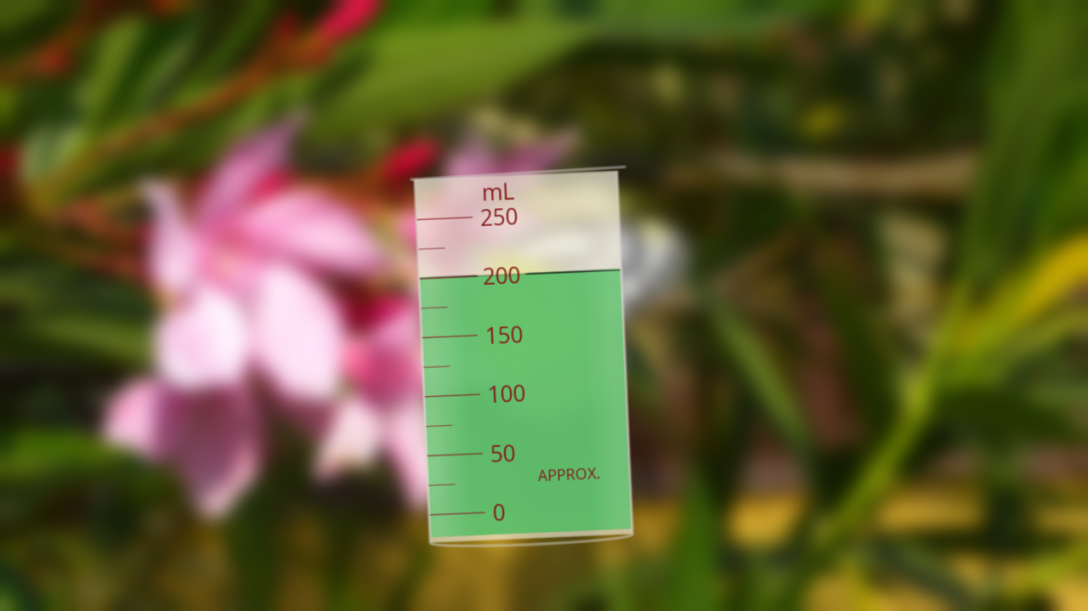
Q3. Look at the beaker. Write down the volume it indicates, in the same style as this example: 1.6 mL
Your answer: 200 mL
